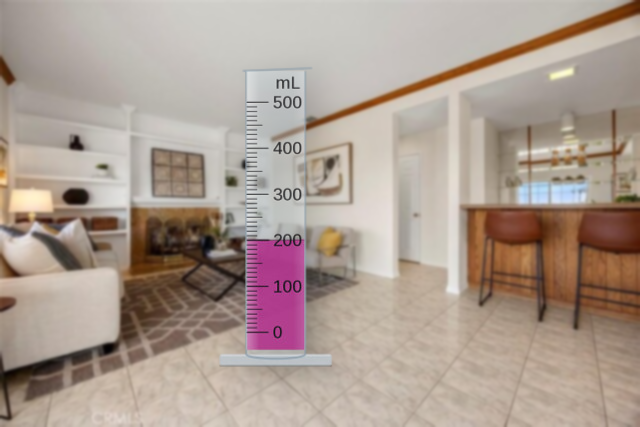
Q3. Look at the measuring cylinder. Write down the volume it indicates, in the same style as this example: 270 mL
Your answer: 200 mL
